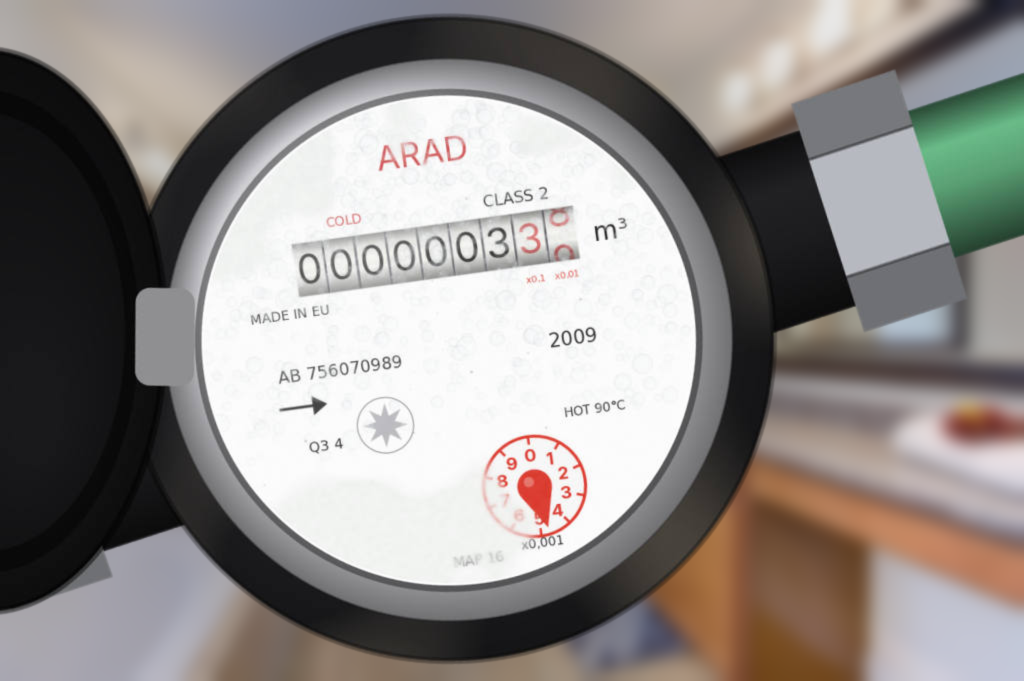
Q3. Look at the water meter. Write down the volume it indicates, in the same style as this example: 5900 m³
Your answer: 3.384 m³
